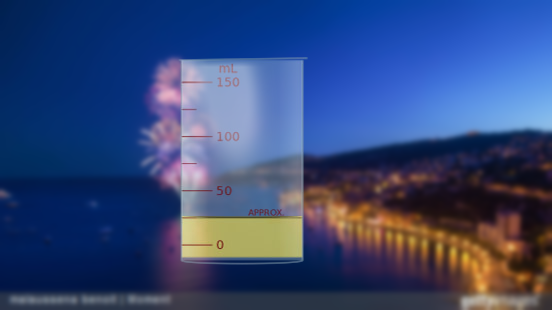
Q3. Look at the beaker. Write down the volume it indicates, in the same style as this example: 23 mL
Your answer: 25 mL
